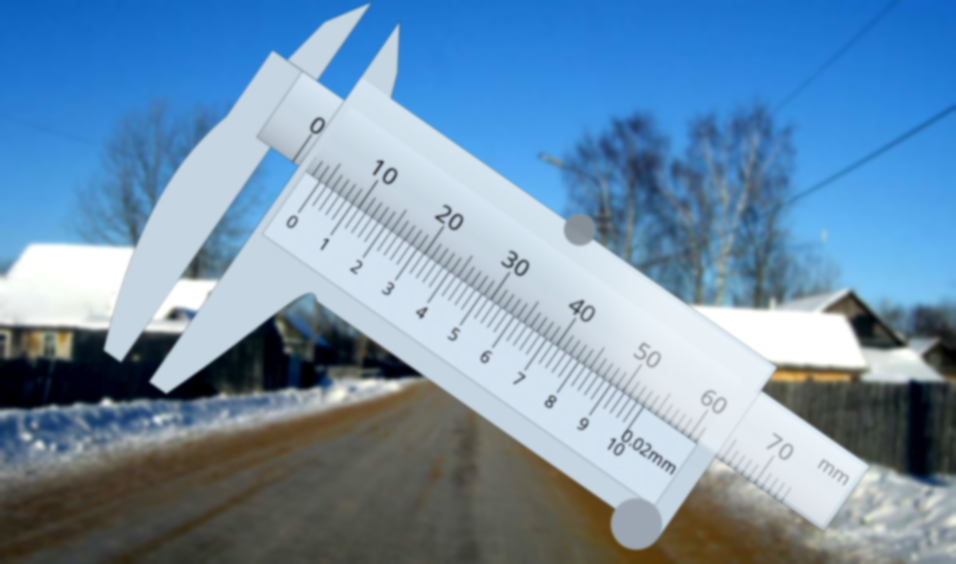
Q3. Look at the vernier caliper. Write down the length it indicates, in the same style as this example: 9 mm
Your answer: 4.2 mm
